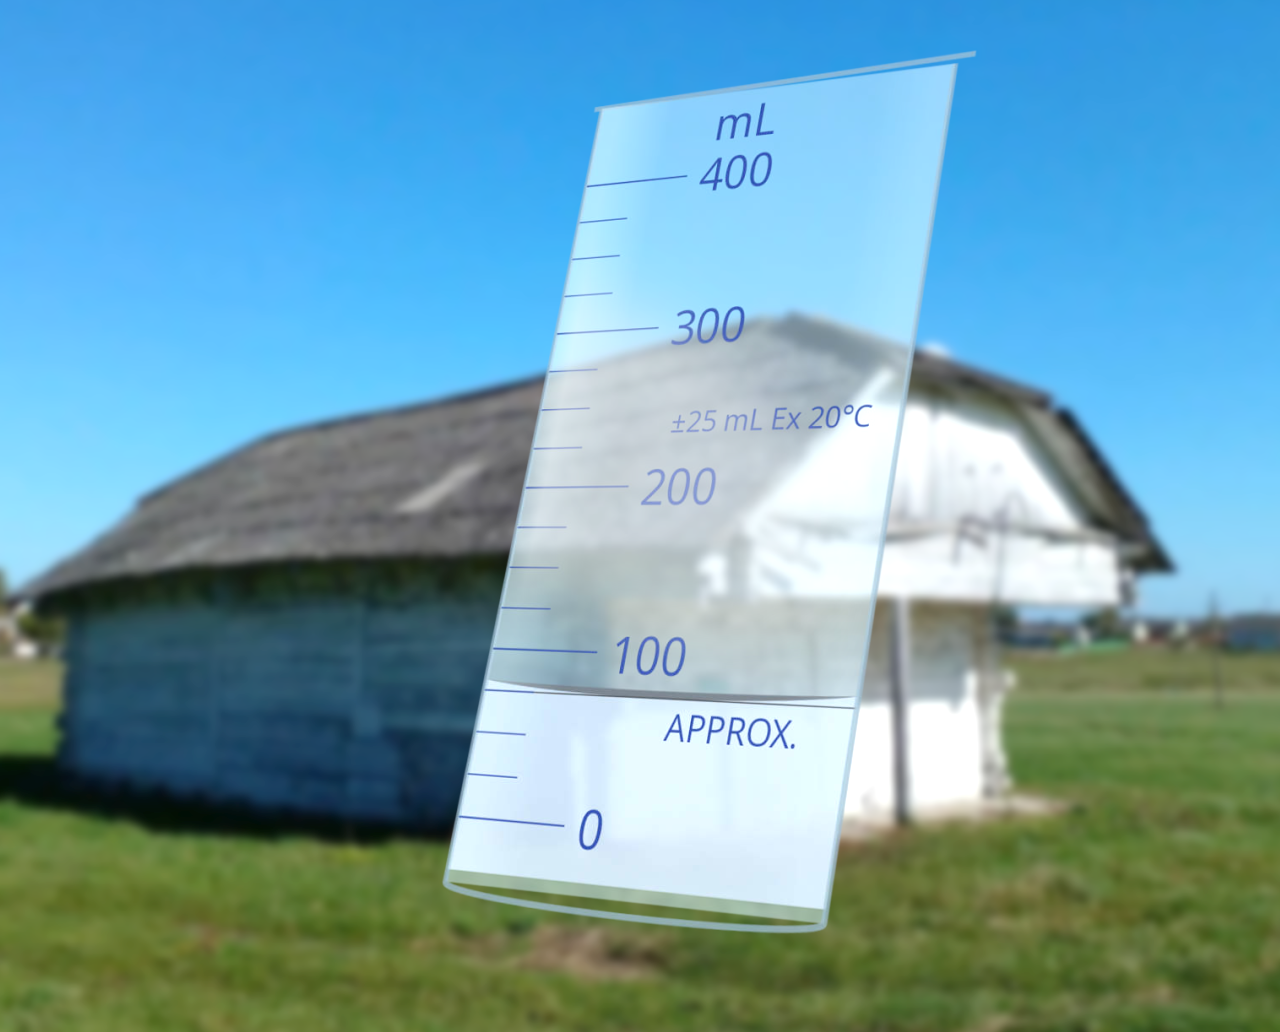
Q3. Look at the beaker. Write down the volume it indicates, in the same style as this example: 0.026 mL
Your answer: 75 mL
